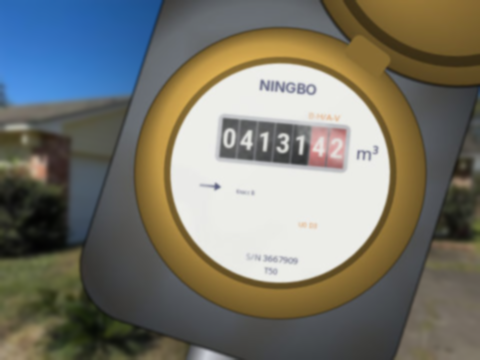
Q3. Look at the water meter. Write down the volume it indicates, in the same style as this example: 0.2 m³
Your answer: 4131.42 m³
